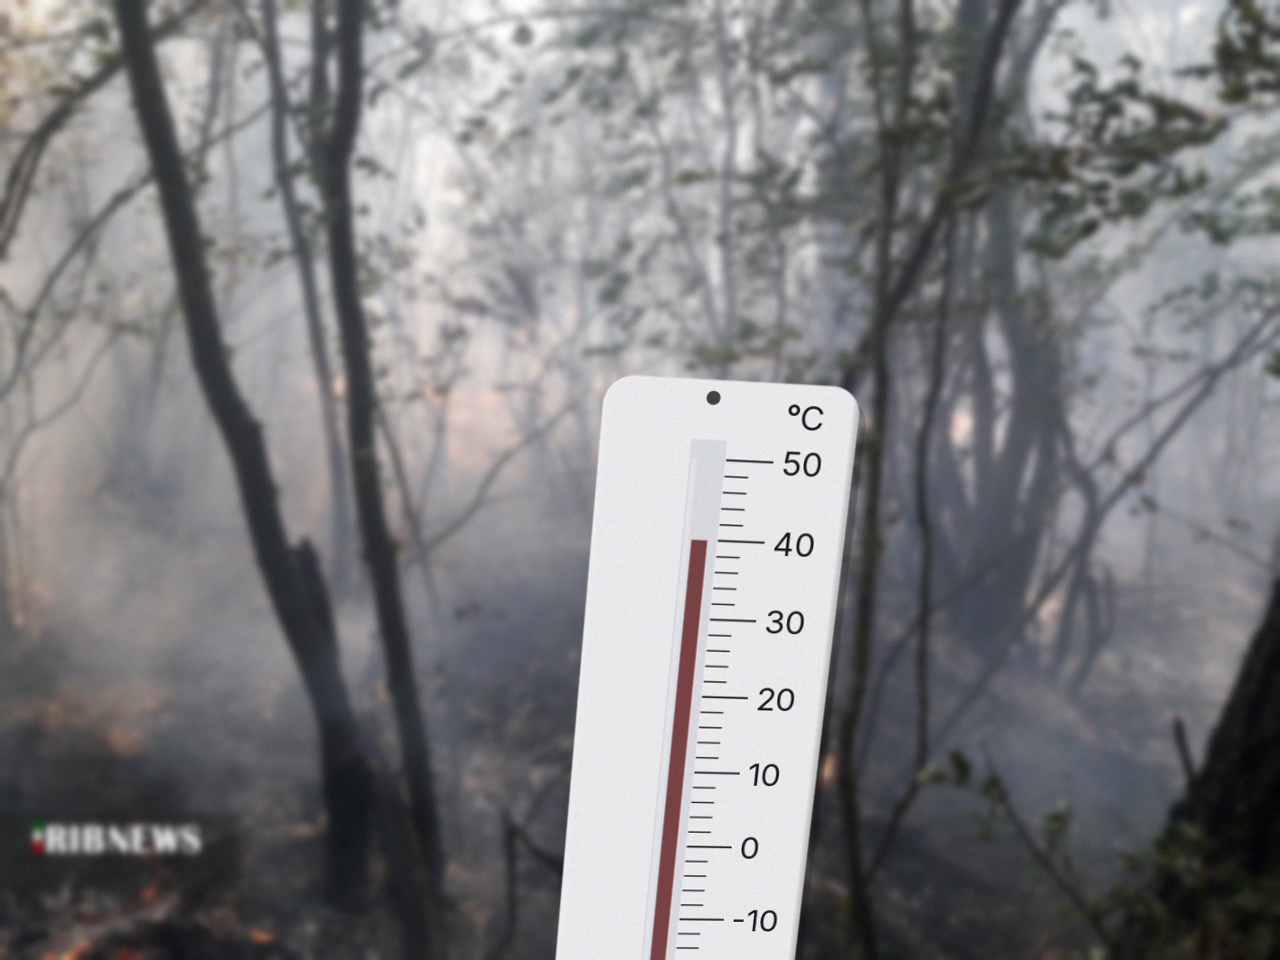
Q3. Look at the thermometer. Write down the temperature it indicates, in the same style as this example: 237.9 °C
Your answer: 40 °C
